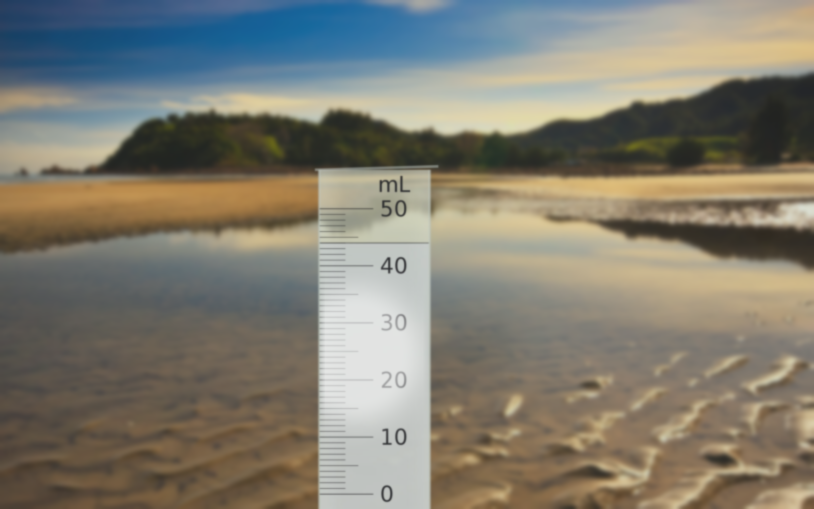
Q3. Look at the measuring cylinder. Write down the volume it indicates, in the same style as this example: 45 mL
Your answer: 44 mL
